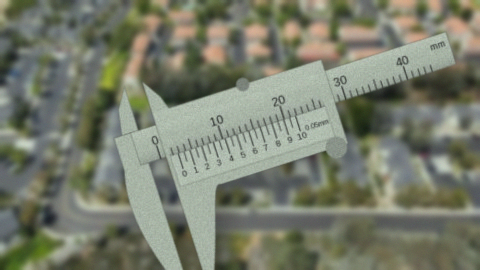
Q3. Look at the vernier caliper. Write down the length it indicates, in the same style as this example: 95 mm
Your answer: 2.8 mm
